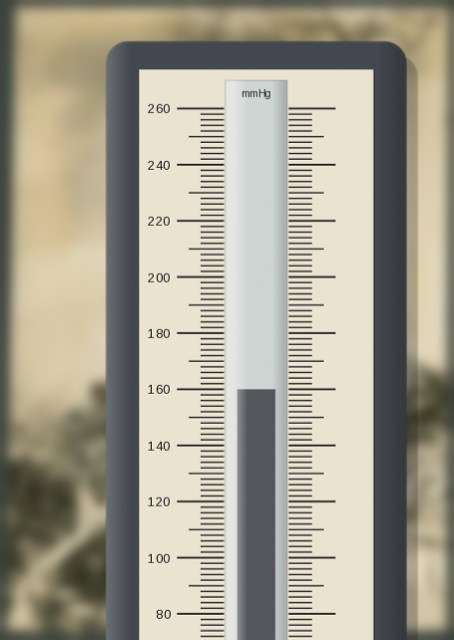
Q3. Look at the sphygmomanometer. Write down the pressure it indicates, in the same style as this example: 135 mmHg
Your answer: 160 mmHg
